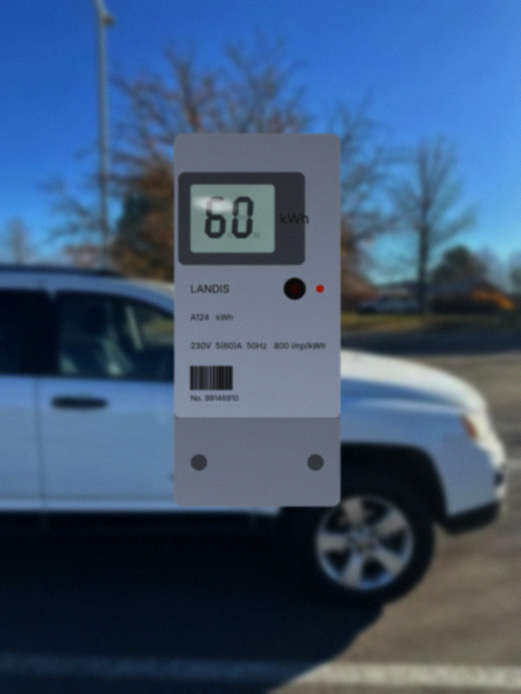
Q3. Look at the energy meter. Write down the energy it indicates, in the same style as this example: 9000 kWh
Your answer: 60 kWh
